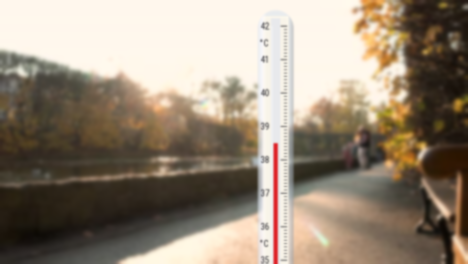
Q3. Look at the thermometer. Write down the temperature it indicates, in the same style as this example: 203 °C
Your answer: 38.5 °C
